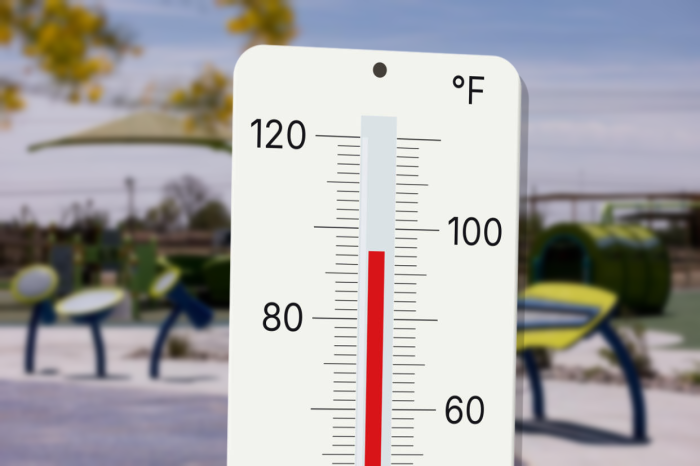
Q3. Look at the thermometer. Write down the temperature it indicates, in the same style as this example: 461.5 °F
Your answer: 95 °F
